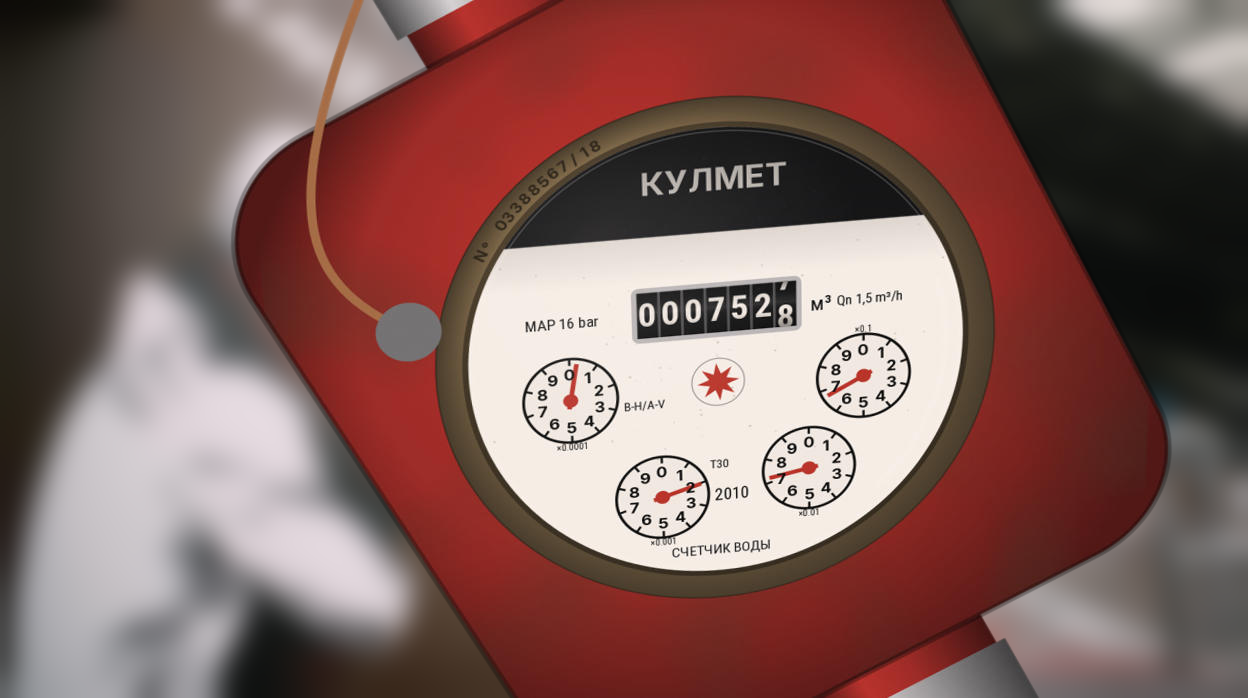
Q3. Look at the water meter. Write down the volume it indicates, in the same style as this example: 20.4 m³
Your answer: 7527.6720 m³
